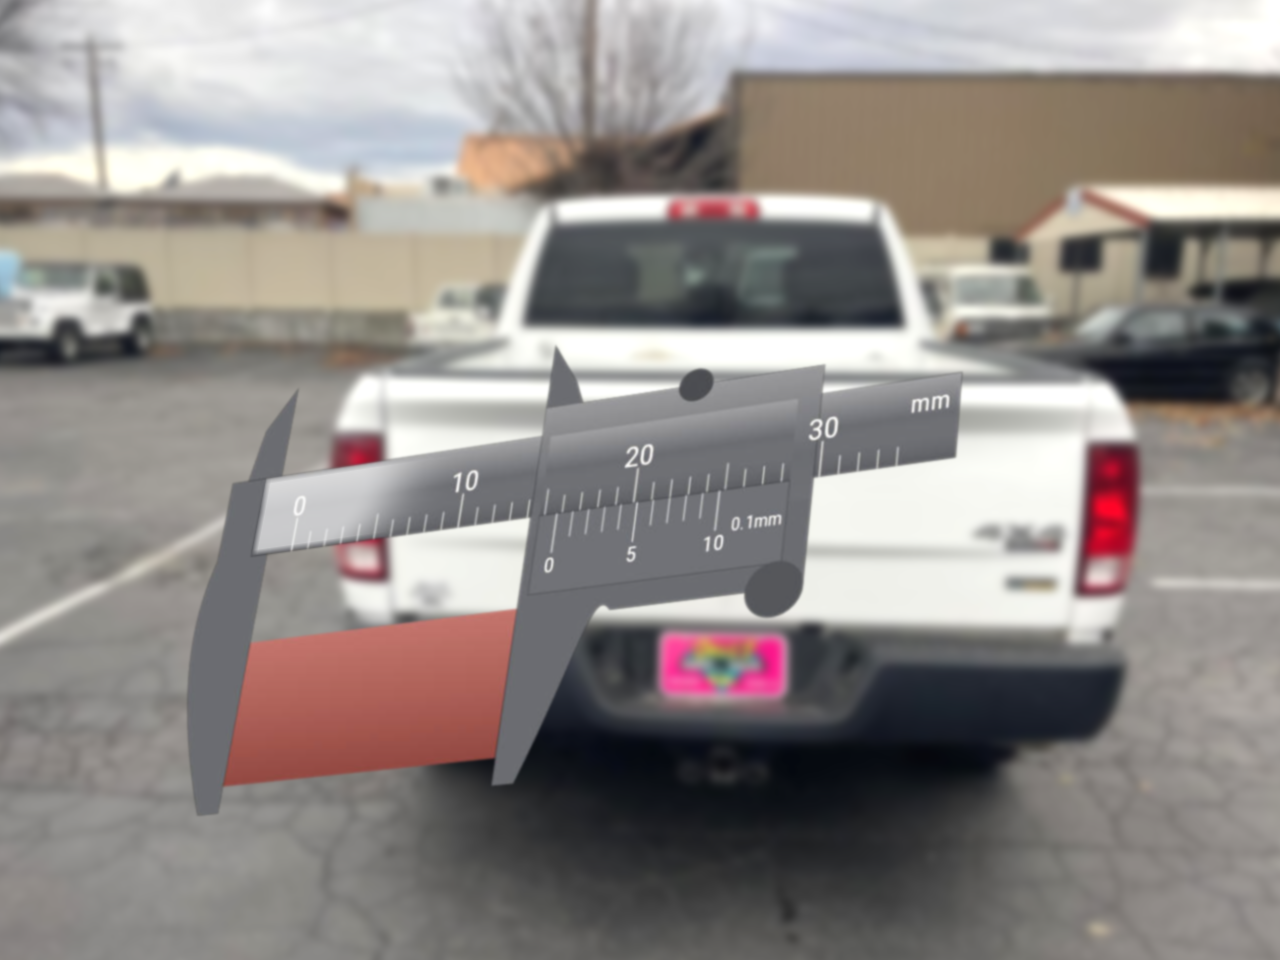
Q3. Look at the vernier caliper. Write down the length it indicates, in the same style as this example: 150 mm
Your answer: 15.7 mm
